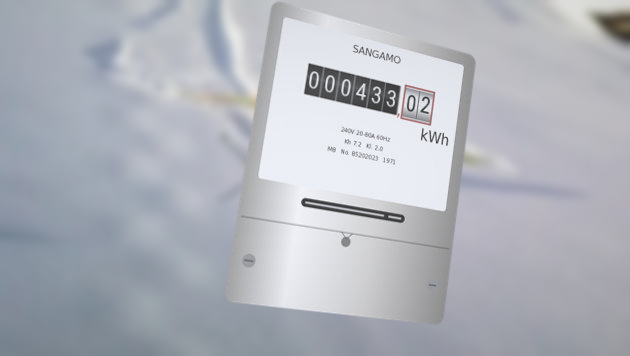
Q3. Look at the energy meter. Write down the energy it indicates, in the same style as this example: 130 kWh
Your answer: 433.02 kWh
